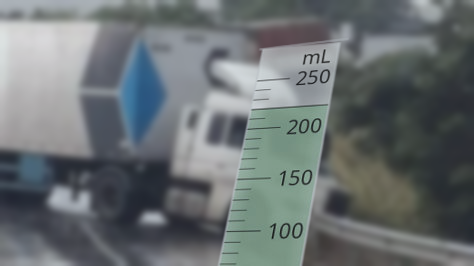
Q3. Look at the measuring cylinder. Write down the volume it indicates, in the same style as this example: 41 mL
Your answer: 220 mL
